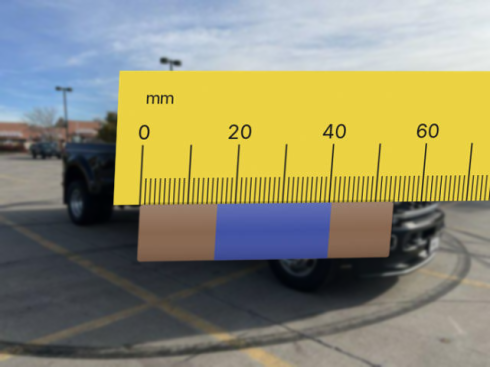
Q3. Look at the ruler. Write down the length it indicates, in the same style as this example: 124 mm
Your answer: 54 mm
